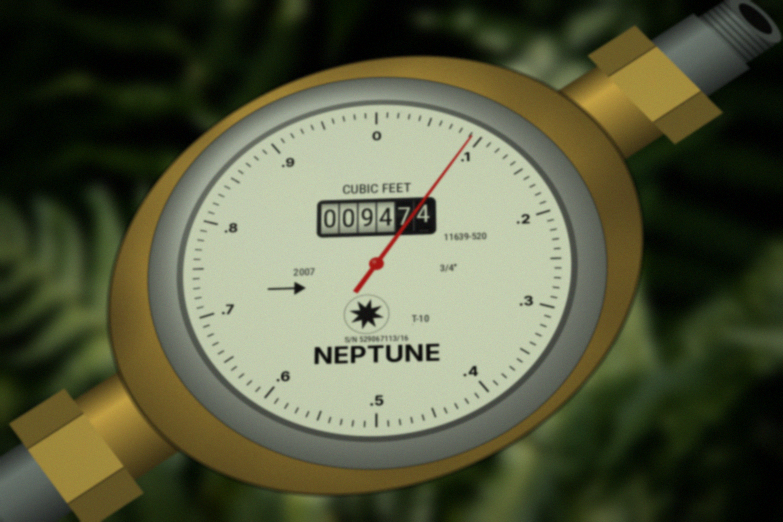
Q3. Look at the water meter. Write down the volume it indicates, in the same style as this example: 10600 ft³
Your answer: 9474.09 ft³
